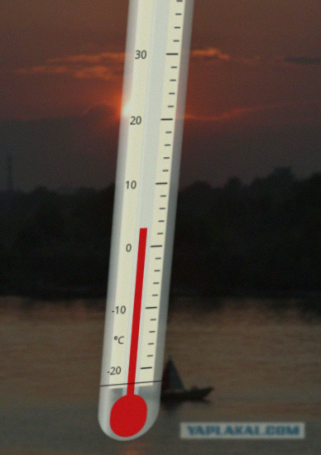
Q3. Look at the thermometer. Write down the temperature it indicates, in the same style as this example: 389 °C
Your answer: 3 °C
